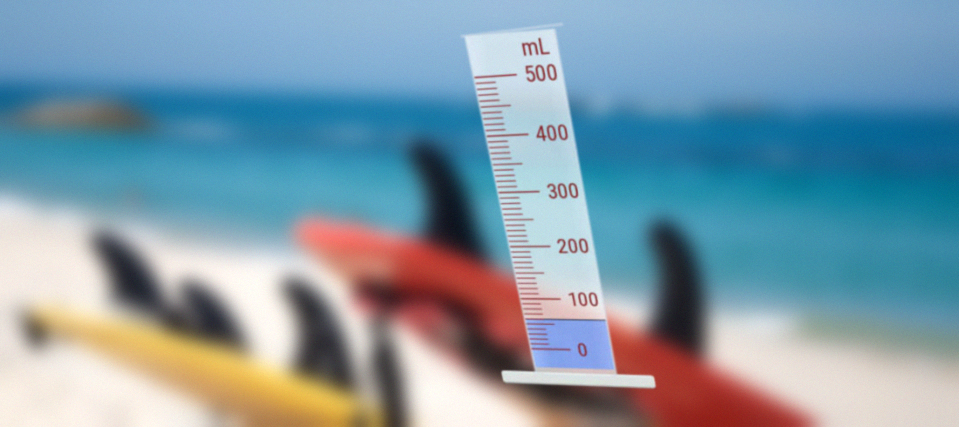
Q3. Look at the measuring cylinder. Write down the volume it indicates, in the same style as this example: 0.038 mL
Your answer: 60 mL
